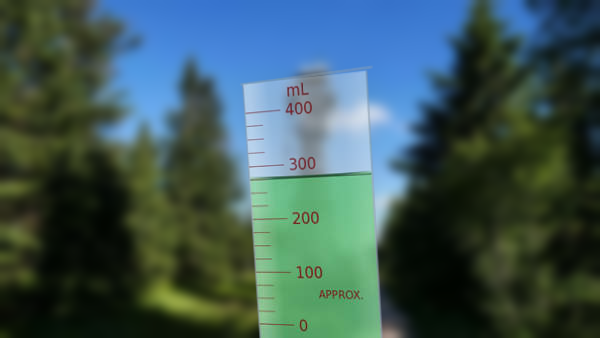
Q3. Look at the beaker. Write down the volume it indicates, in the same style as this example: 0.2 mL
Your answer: 275 mL
